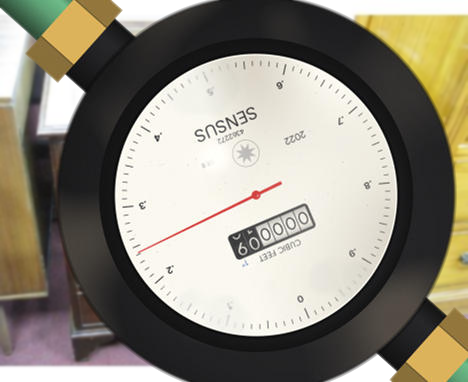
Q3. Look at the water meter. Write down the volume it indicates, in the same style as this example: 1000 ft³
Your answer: 9.24 ft³
